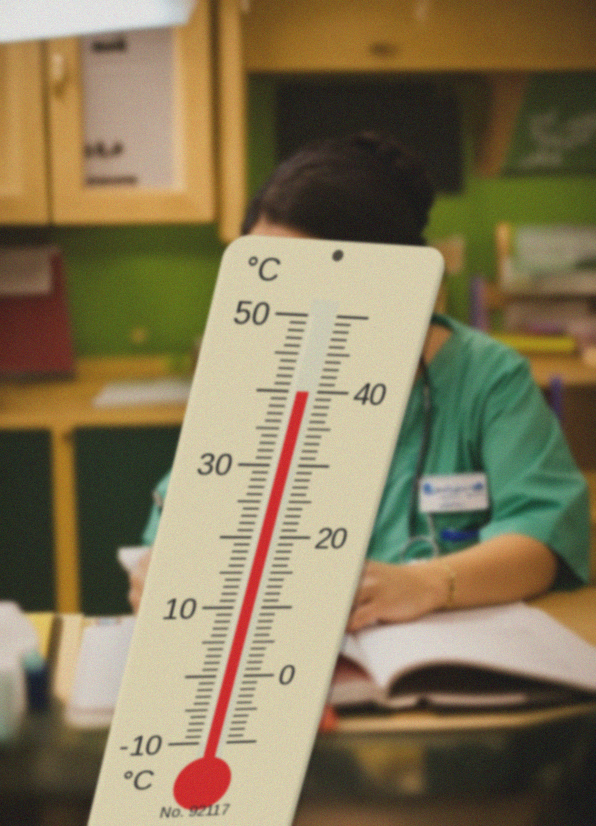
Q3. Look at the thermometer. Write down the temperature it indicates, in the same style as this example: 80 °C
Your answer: 40 °C
